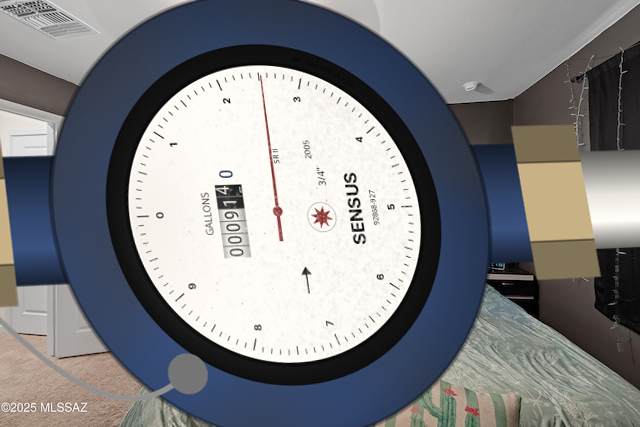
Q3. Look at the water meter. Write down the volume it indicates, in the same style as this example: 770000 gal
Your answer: 9142.5 gal
